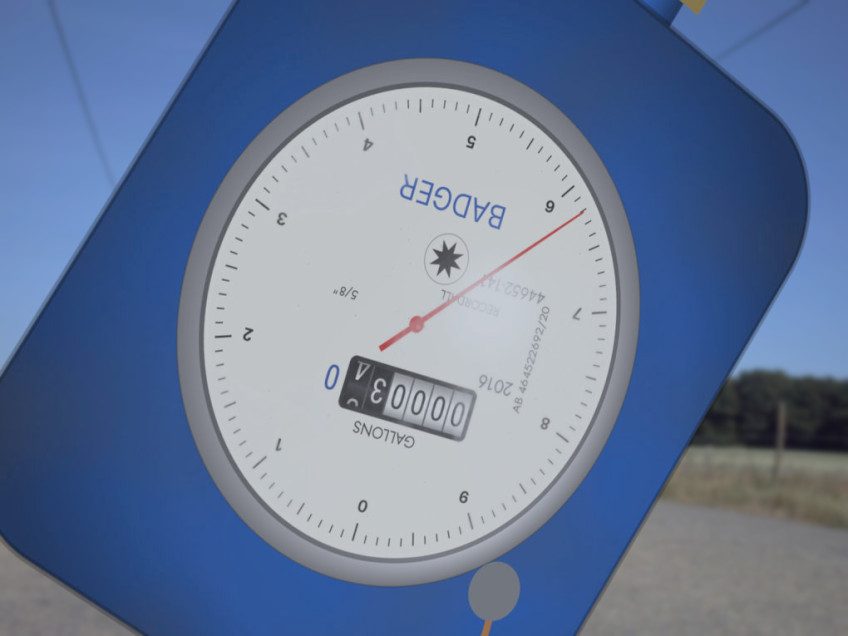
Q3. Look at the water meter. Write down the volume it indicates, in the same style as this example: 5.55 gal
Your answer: 336.2 gal
